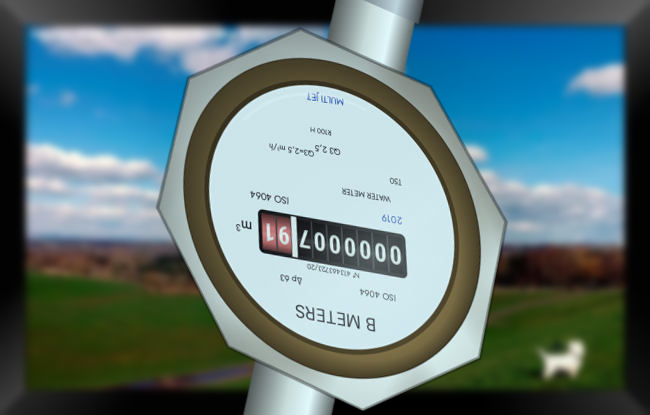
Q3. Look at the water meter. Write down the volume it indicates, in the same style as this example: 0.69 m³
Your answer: 7.91 m³
